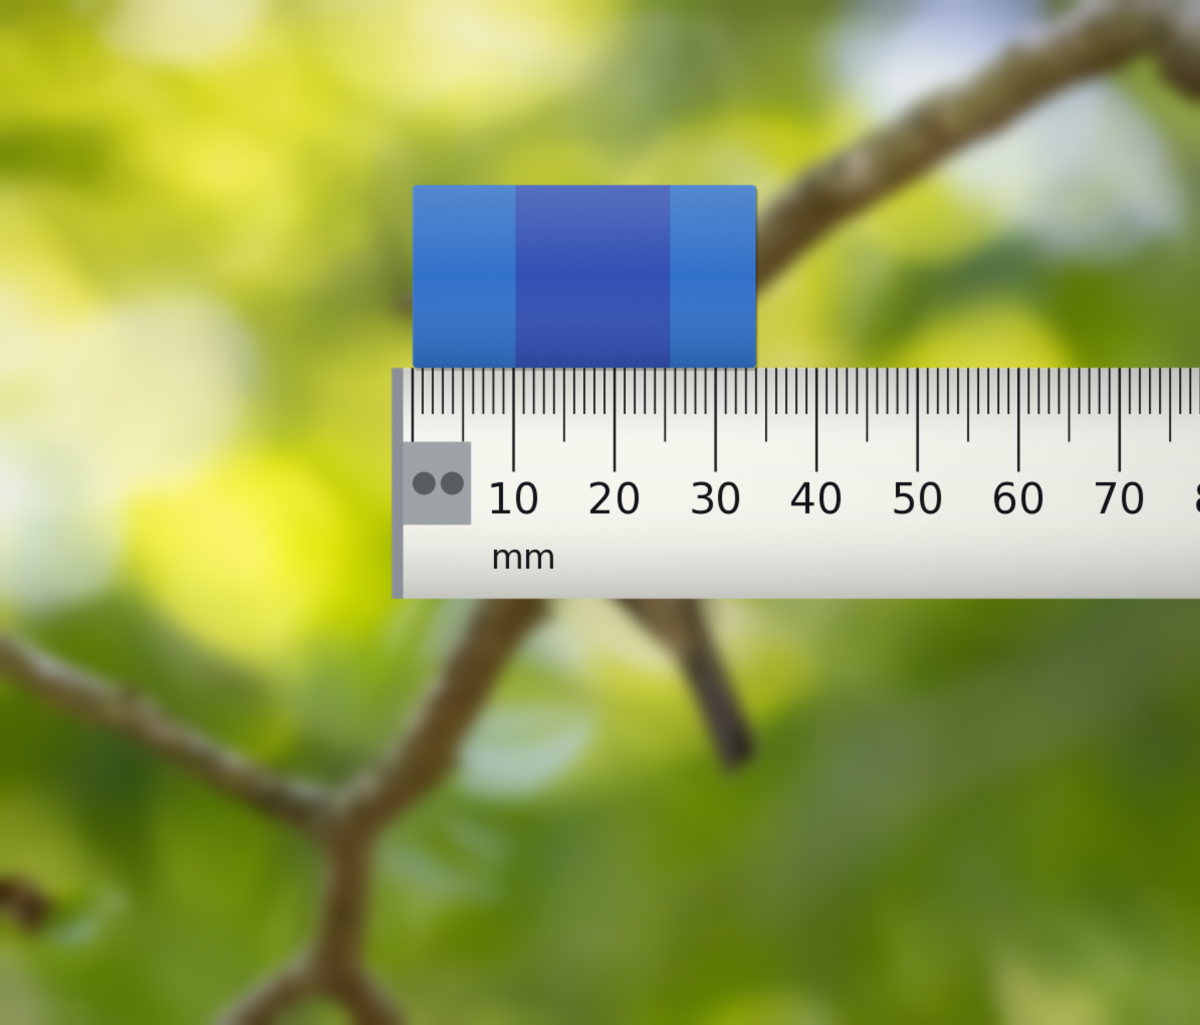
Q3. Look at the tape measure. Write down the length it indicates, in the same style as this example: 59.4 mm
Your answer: 34 mm
